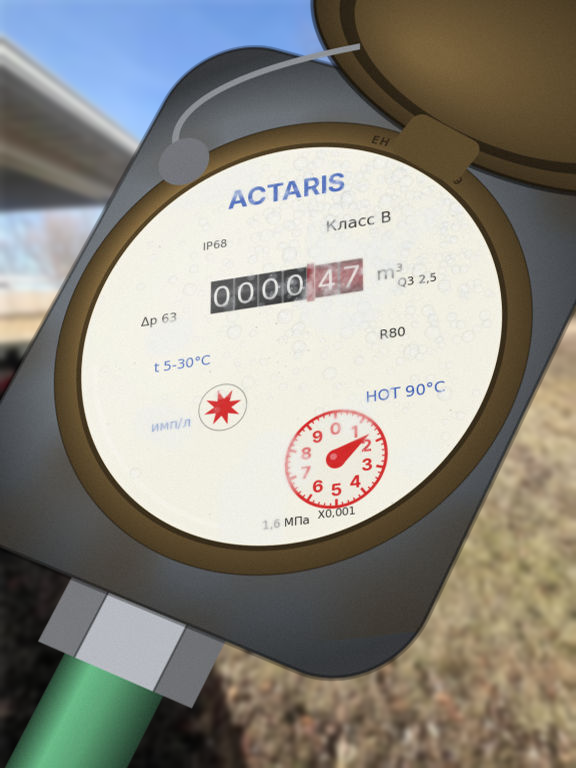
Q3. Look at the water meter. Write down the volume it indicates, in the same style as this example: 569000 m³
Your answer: 0.471 m³
